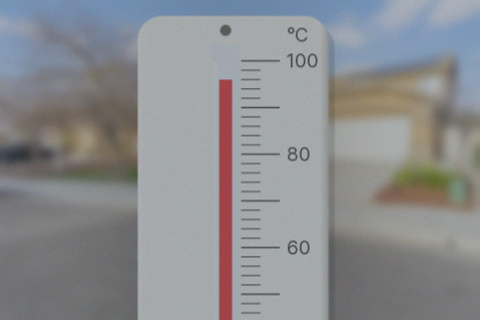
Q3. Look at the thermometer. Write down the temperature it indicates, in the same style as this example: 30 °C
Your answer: 96 °C
